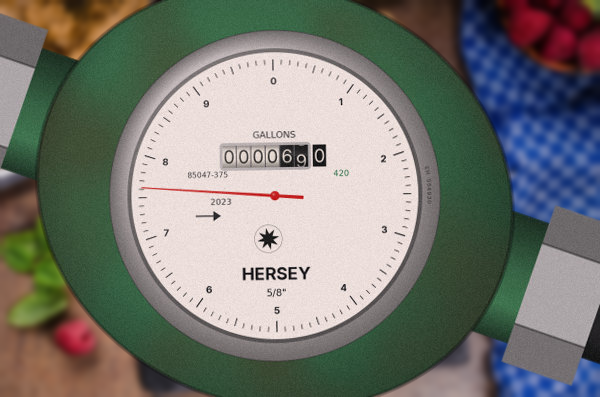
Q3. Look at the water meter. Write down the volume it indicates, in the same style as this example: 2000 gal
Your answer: 687.6 gal
